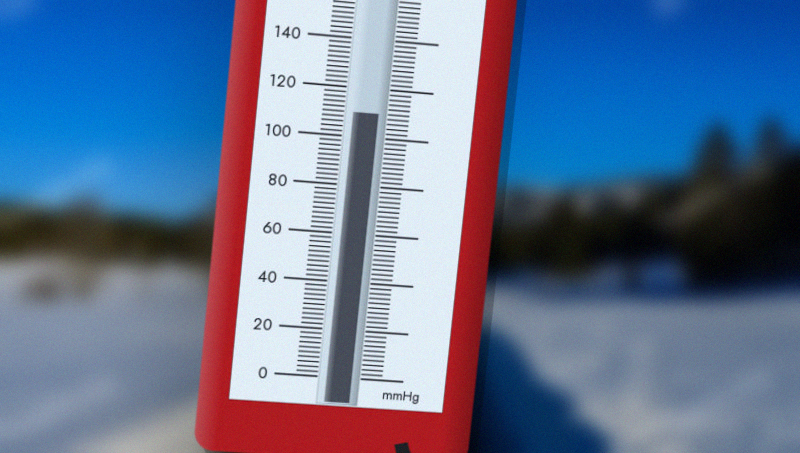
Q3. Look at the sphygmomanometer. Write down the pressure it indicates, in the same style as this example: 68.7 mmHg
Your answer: 110 mmHg
